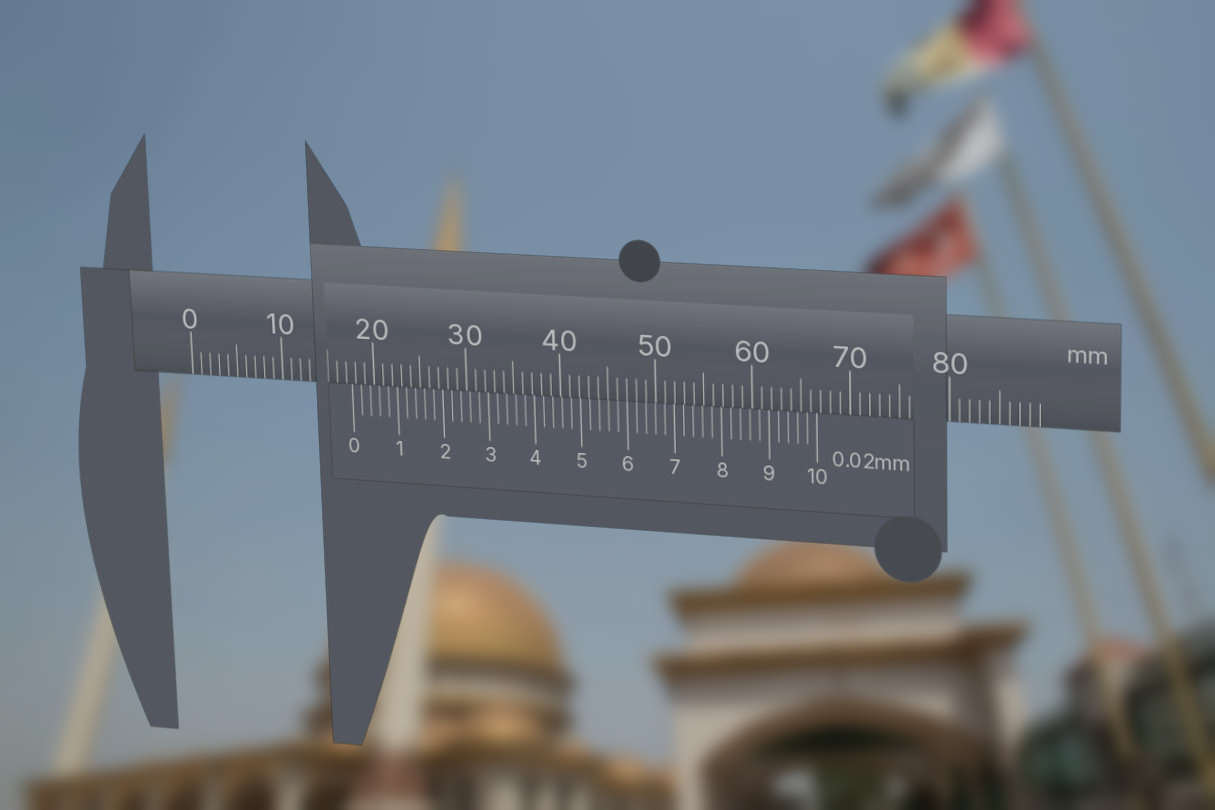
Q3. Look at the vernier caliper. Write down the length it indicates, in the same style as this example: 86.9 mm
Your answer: 17.6 mm
